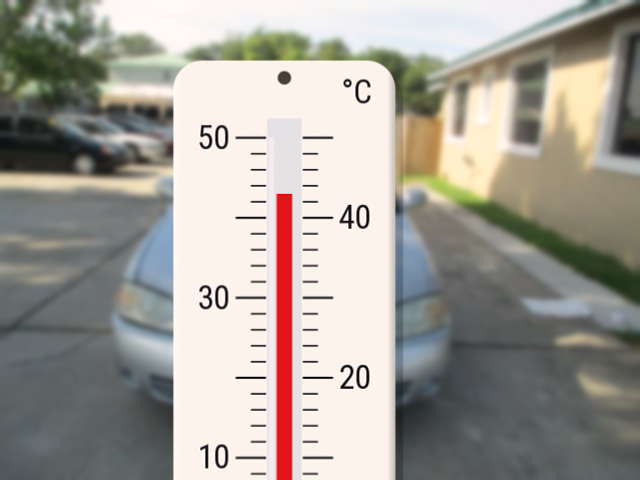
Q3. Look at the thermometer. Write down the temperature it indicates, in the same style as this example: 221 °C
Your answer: 43 °C
